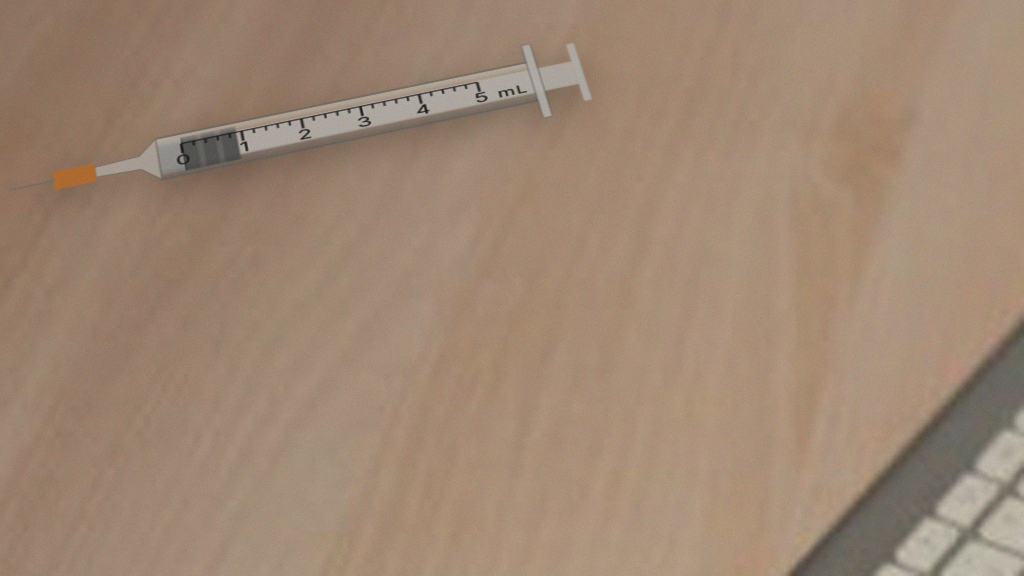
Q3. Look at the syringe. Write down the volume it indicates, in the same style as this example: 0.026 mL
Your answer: 0 mL
